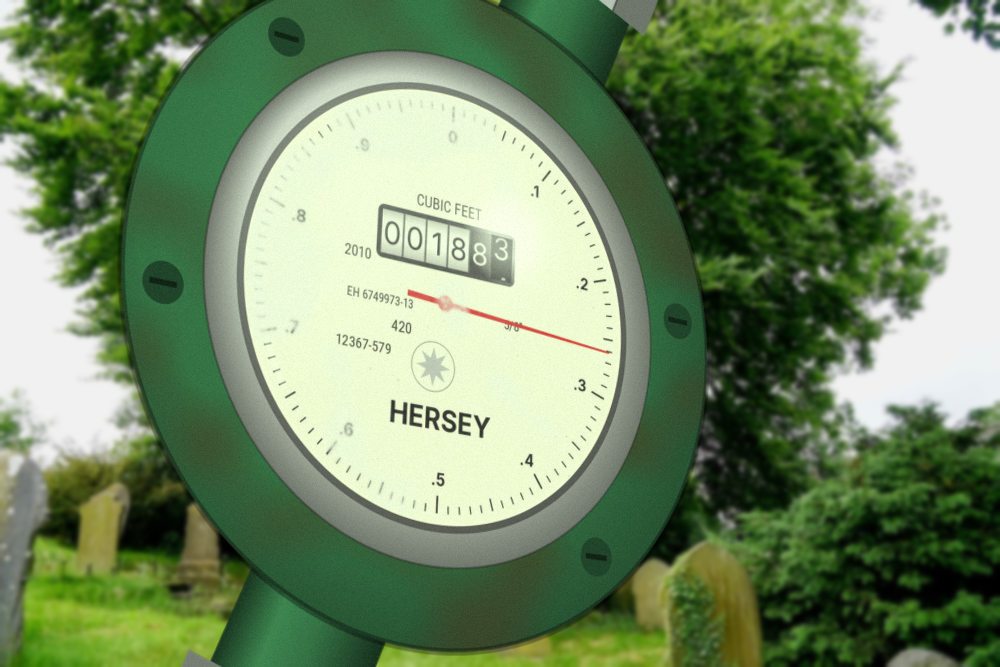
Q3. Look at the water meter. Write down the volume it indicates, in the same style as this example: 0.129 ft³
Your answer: 1883.26 ft³
